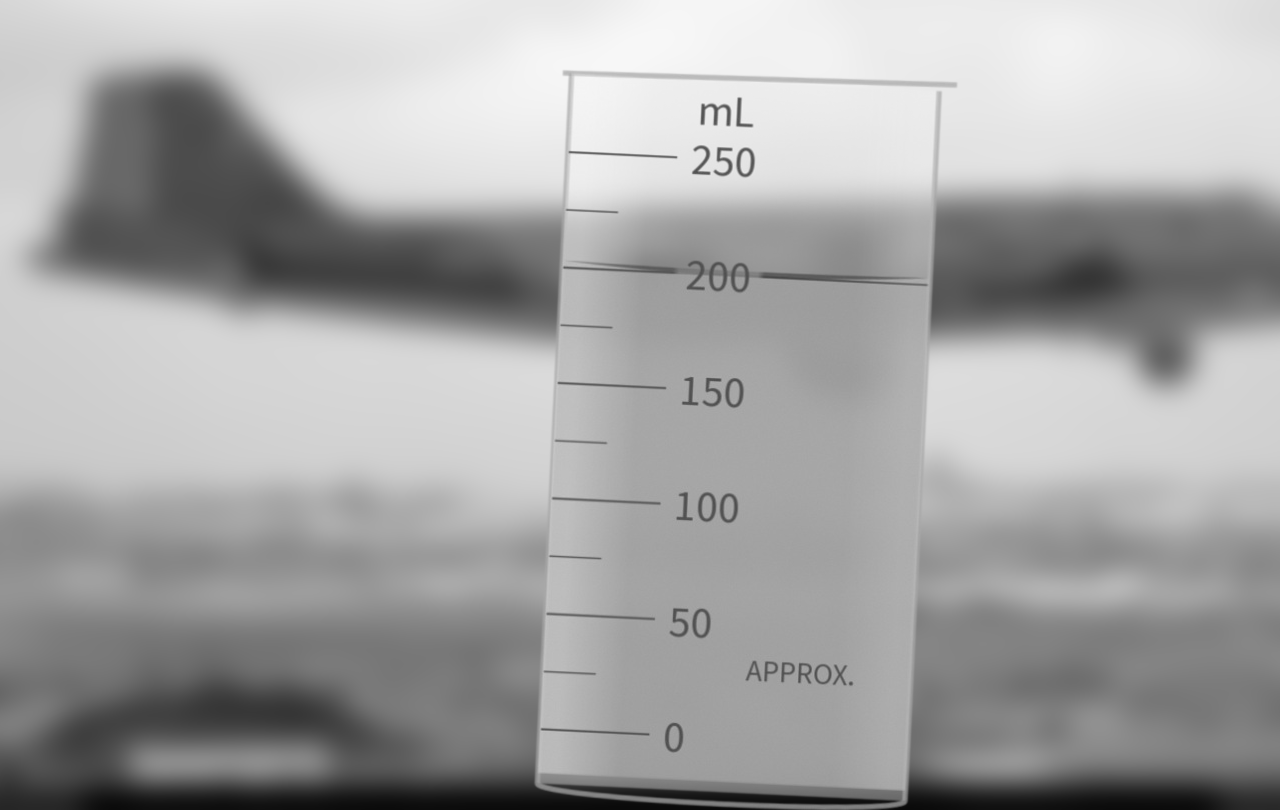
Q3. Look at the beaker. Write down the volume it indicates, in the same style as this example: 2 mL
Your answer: 200 mL
